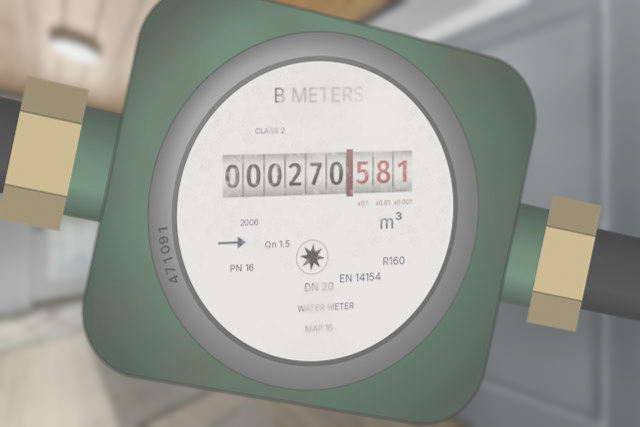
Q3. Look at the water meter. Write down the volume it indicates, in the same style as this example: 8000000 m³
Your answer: 270.581 m³
